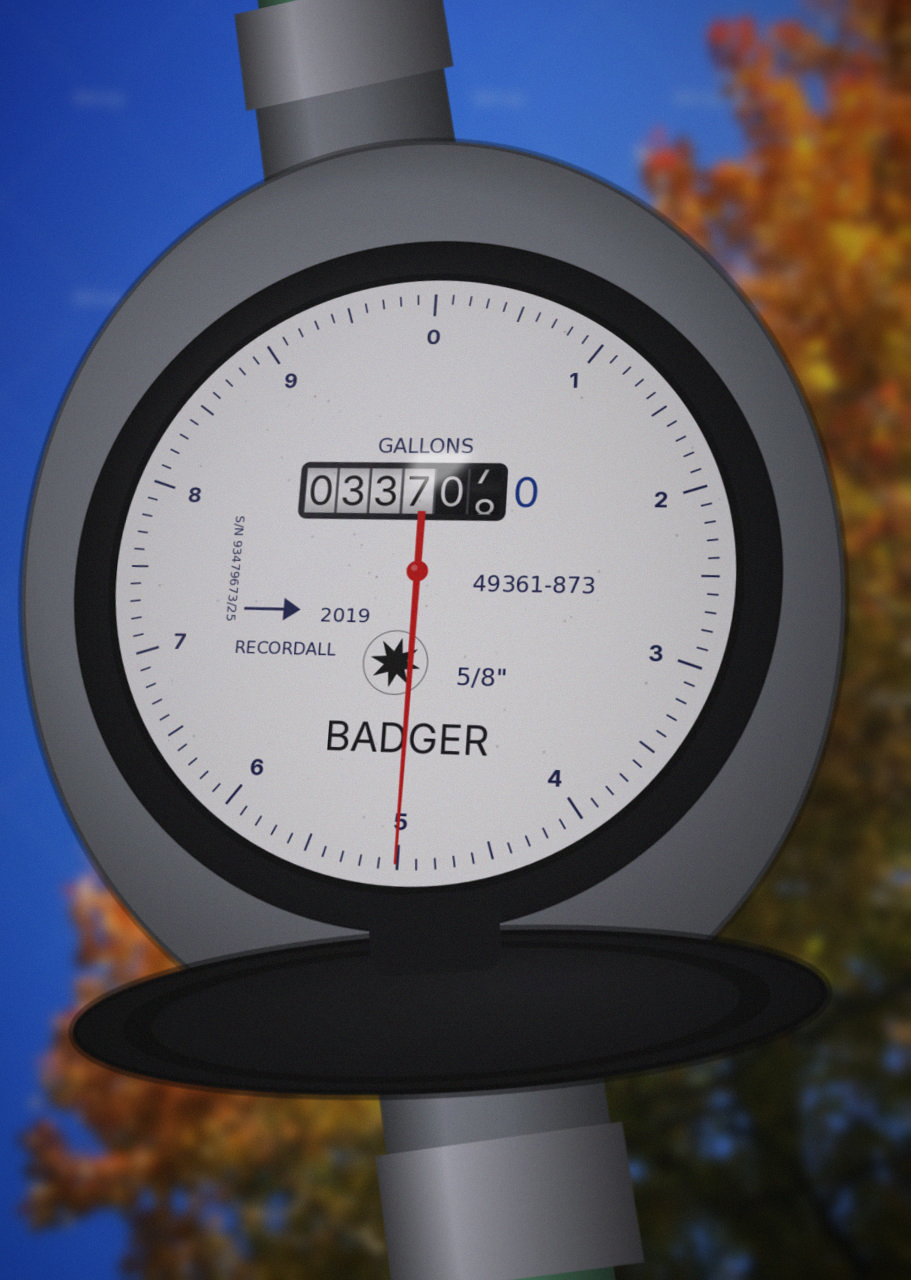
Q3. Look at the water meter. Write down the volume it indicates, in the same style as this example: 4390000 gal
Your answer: 337075.0 gal
